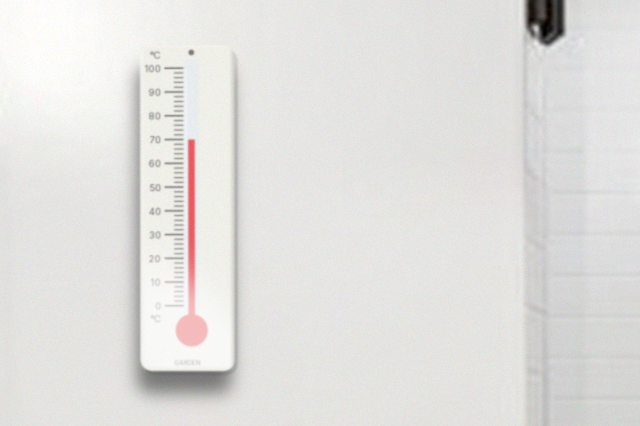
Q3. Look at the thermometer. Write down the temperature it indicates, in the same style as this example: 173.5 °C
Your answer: 70 °C
